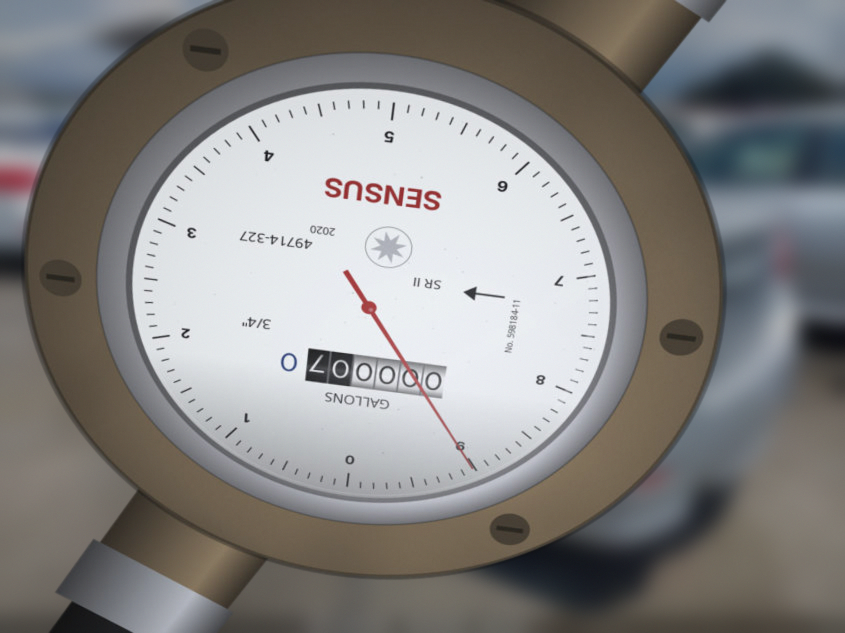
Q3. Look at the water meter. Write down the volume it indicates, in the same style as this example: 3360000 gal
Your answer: 69.0 gal
